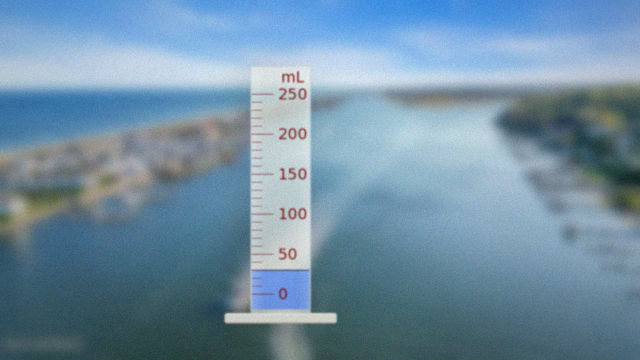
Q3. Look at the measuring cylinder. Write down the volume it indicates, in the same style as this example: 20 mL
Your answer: 30 mL
